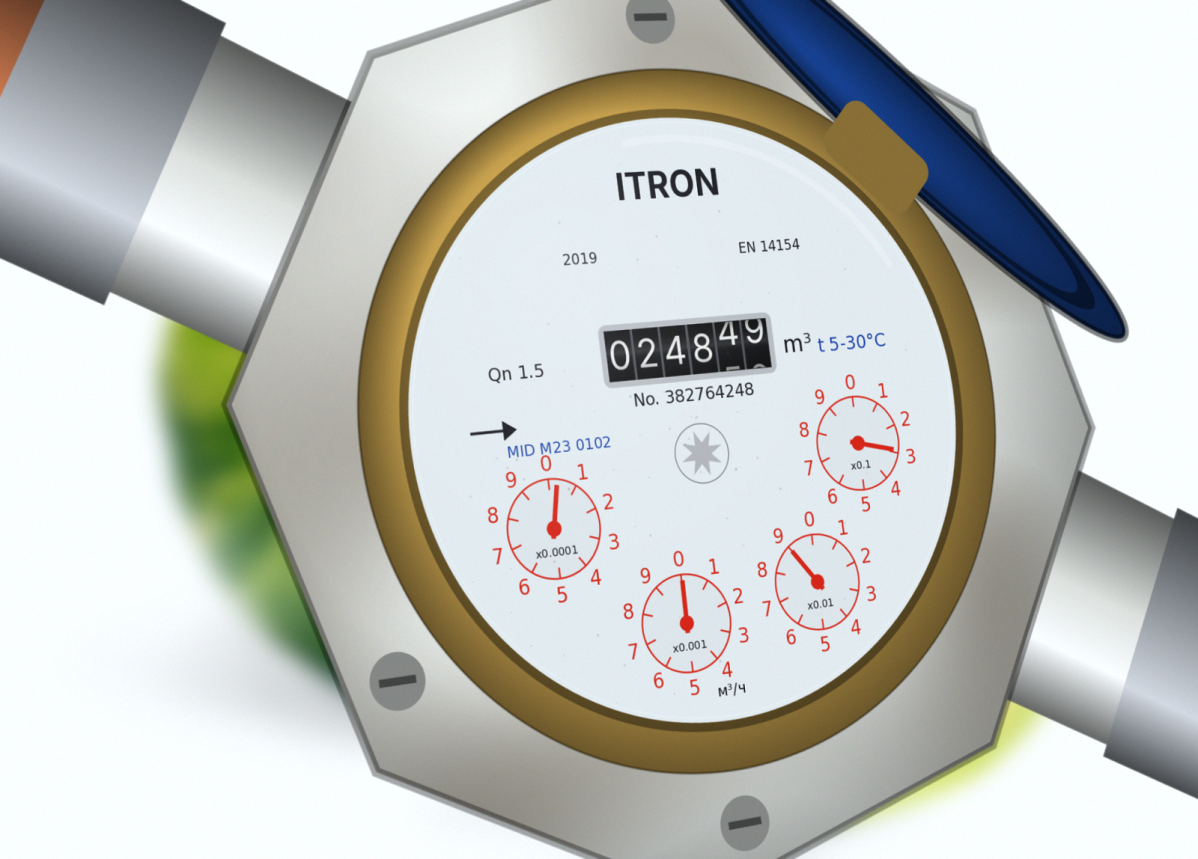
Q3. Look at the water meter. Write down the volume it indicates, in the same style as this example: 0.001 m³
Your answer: 24849.2900 m³
